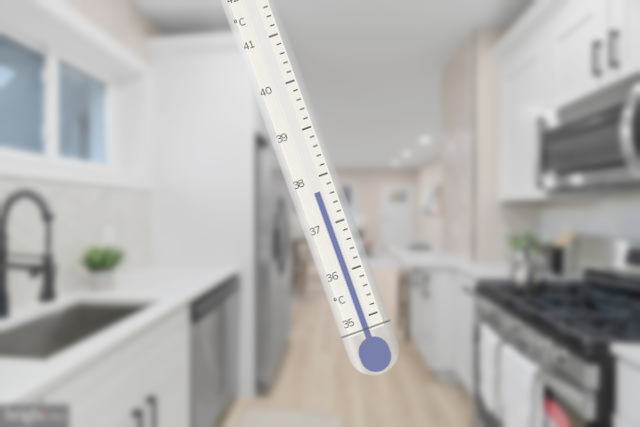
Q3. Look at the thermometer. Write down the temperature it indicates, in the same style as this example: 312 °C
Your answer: 37.7 °C
